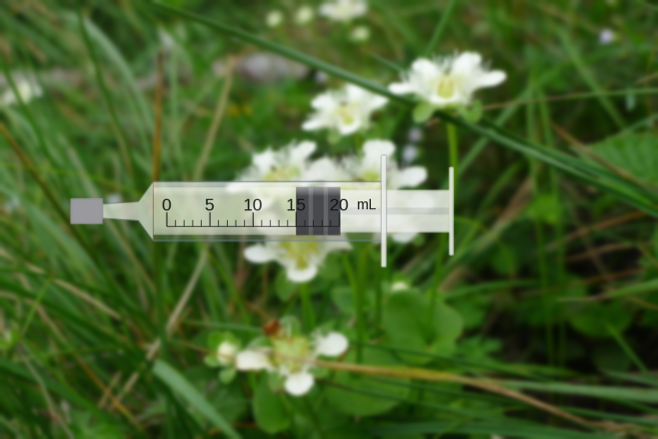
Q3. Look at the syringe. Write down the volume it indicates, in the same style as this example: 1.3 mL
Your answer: 15 mL
